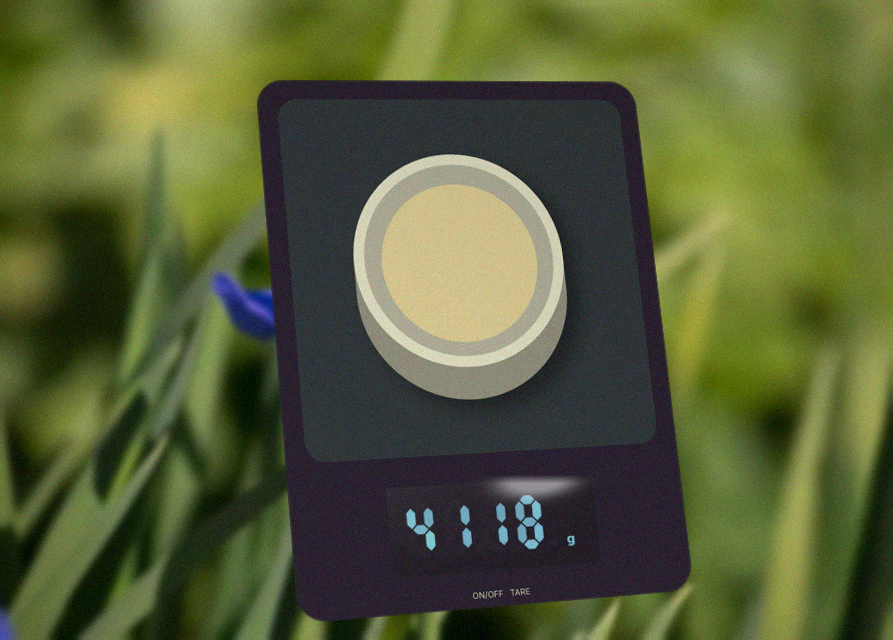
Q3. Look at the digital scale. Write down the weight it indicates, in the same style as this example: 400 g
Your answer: 4118 g
